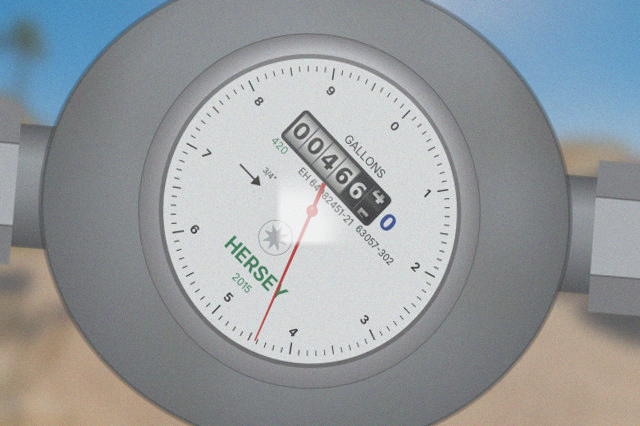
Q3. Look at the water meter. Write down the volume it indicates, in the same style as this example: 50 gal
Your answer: 46644.4 gal
